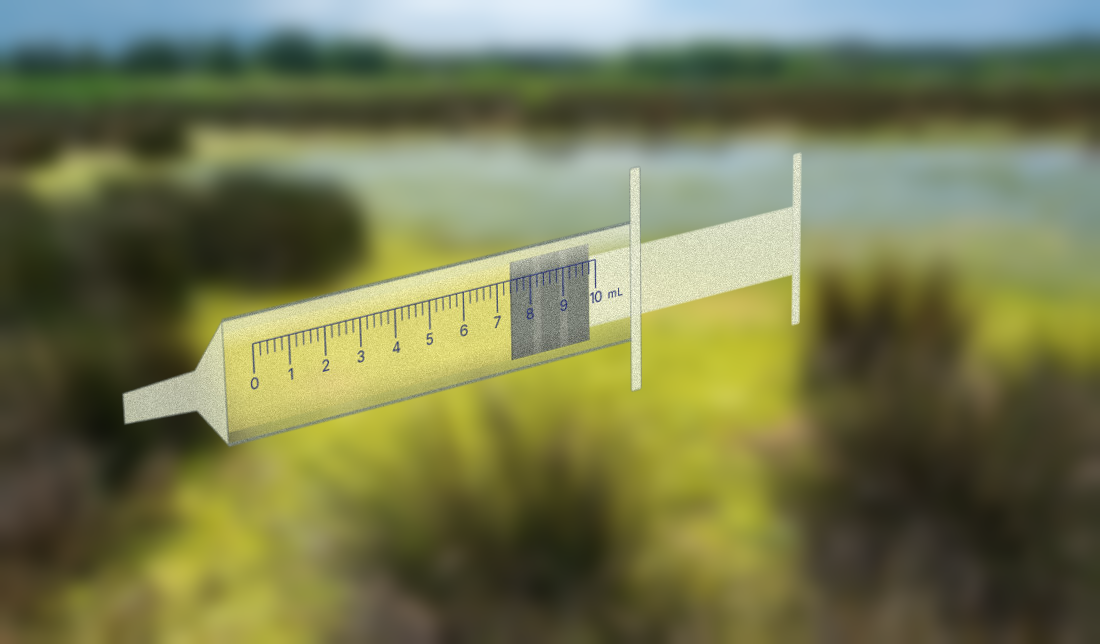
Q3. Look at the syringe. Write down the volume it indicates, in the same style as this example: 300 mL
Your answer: 7.4 mL
